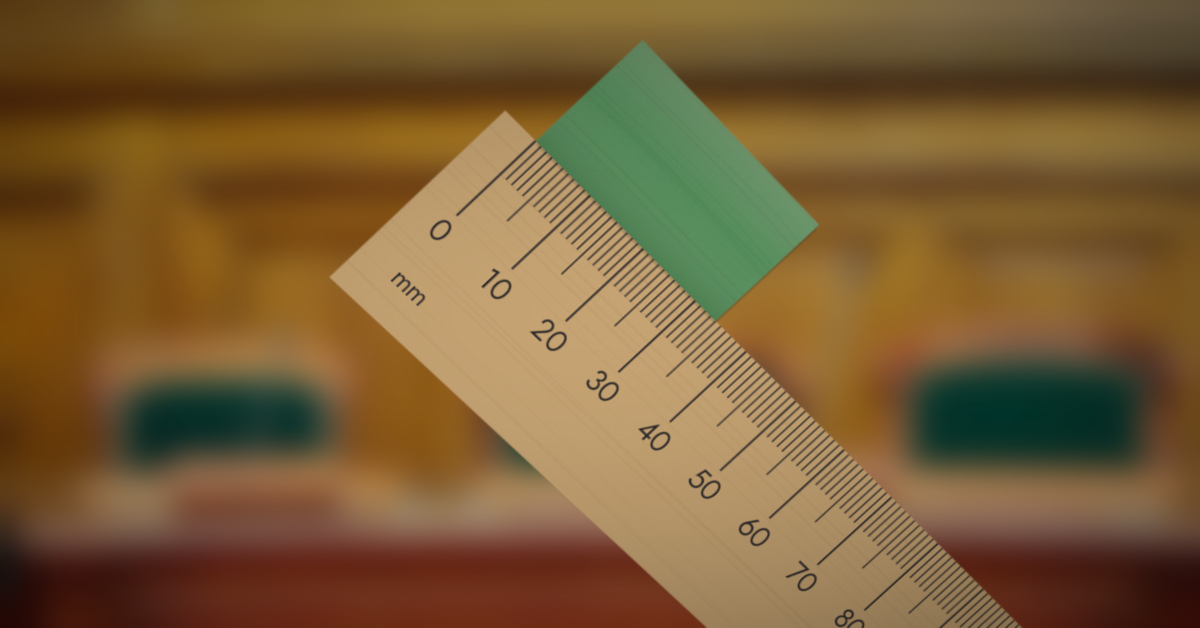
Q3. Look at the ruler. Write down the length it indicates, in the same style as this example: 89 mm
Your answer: 34 mm
